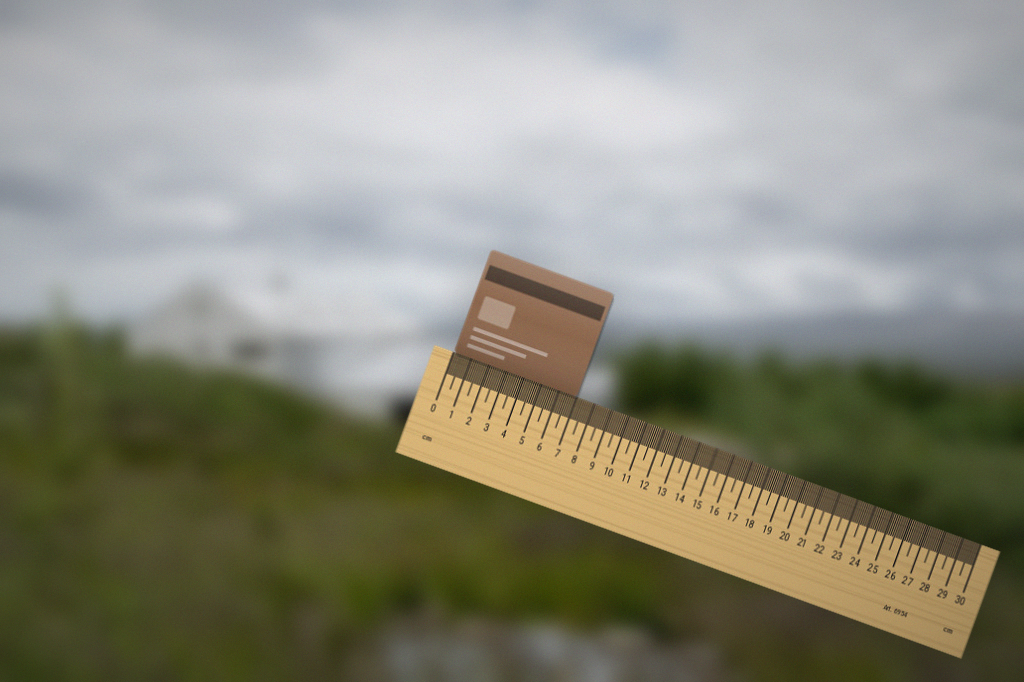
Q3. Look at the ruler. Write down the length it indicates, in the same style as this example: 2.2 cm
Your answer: 7 cm
